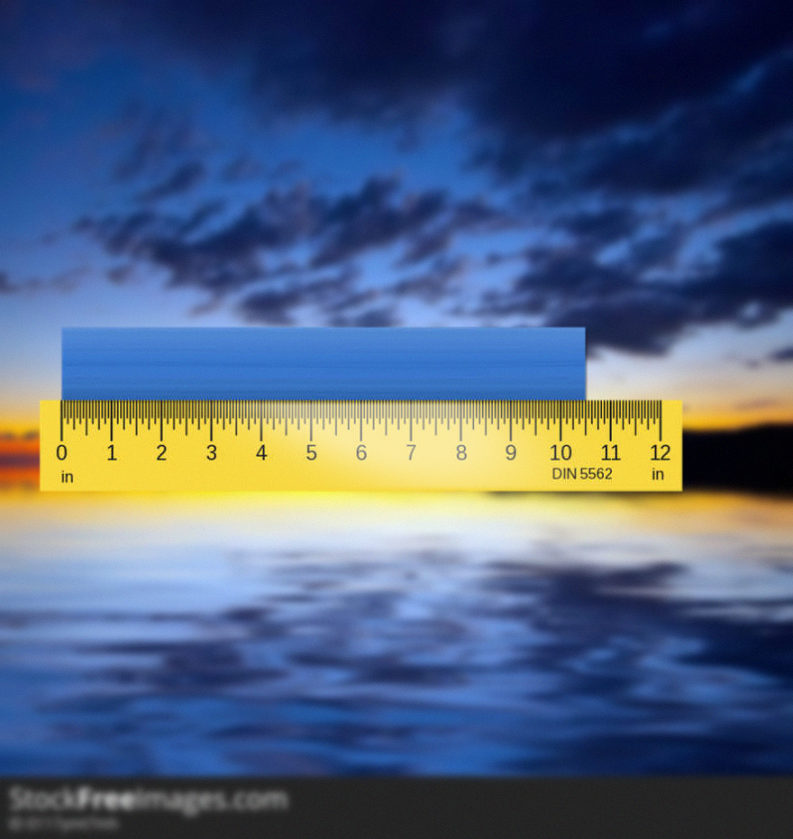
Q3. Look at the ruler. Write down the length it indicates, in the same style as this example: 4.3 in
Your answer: 10.5 in
